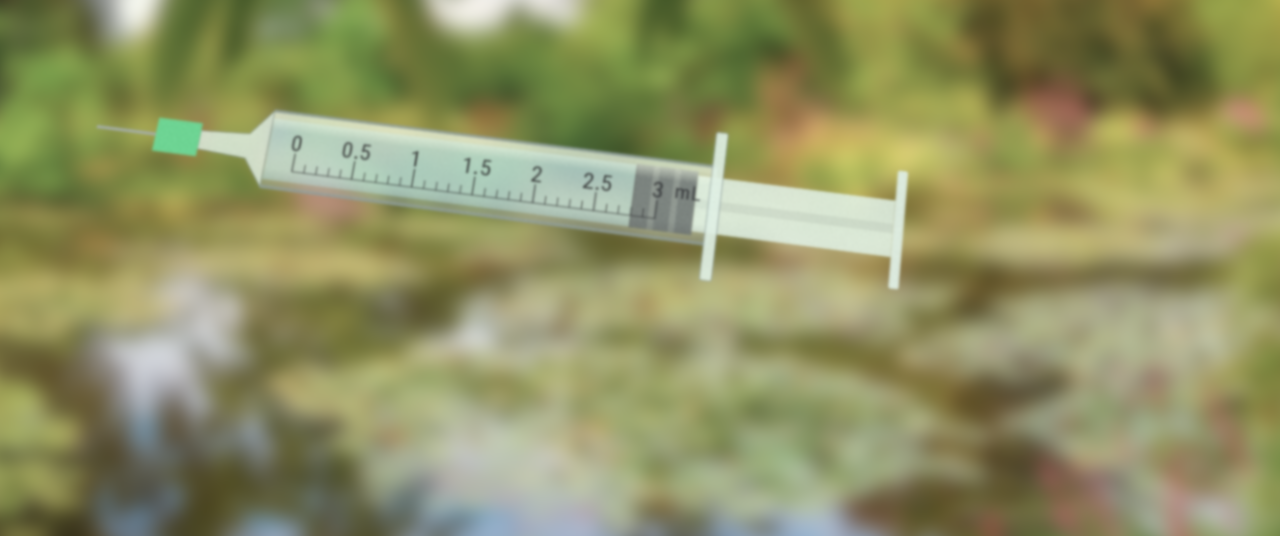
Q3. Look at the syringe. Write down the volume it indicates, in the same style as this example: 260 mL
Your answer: 2.8 mL
